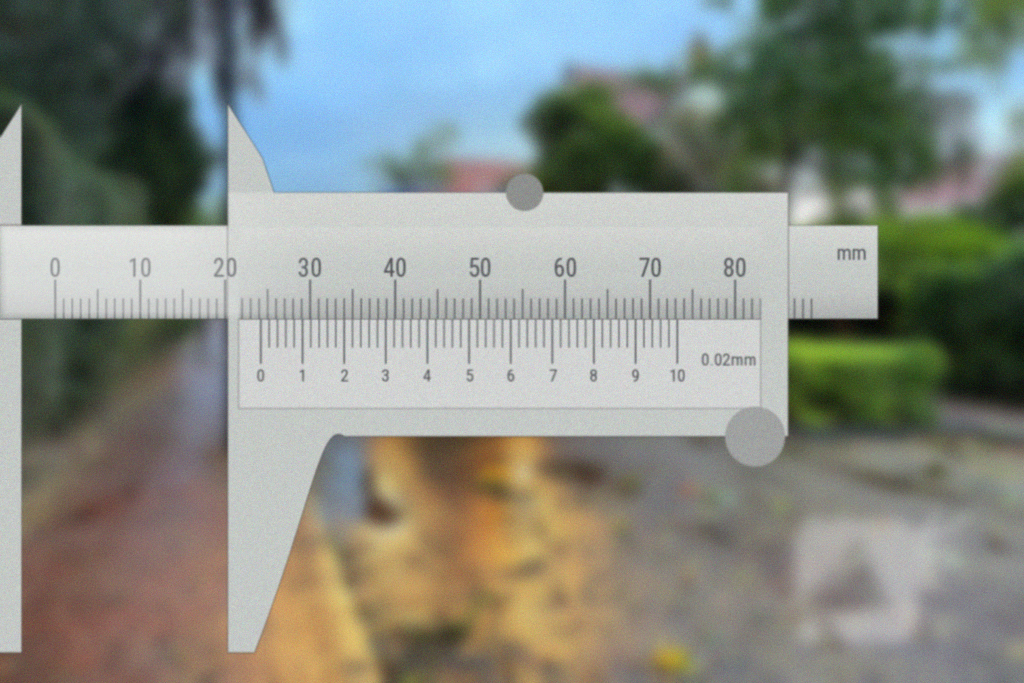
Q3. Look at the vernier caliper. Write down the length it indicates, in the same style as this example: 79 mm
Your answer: 24.2 mm
